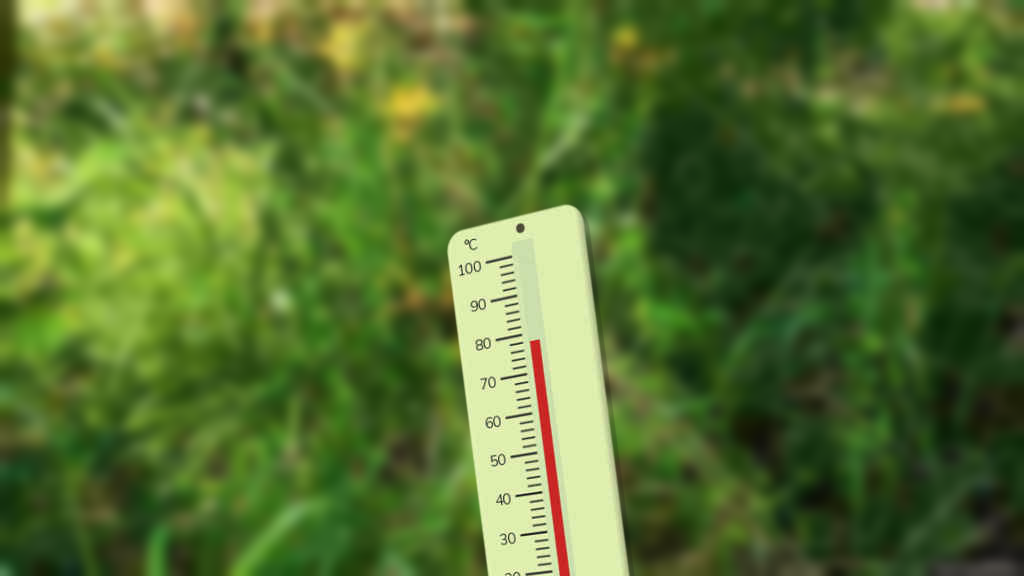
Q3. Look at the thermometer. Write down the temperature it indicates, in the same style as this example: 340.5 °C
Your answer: 78 °C
